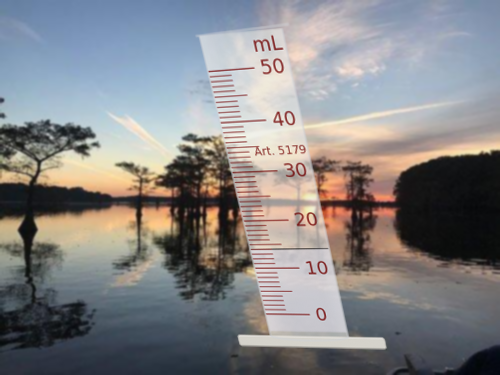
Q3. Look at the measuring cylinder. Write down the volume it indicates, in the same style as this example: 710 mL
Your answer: 14 mL
